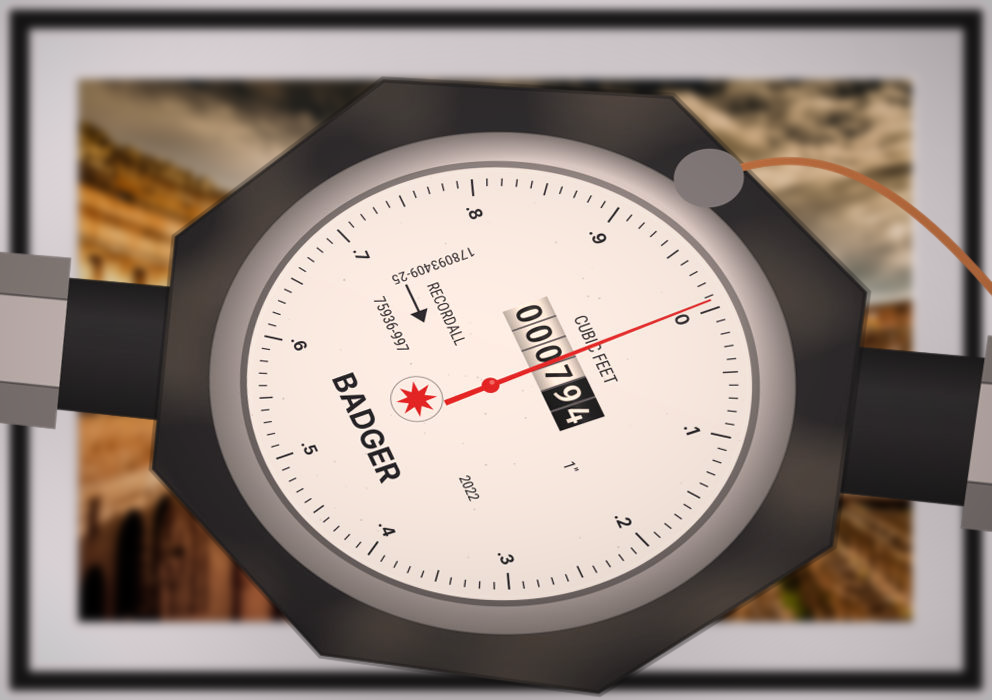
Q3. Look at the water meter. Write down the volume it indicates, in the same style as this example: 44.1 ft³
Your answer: 793.99 ft³
